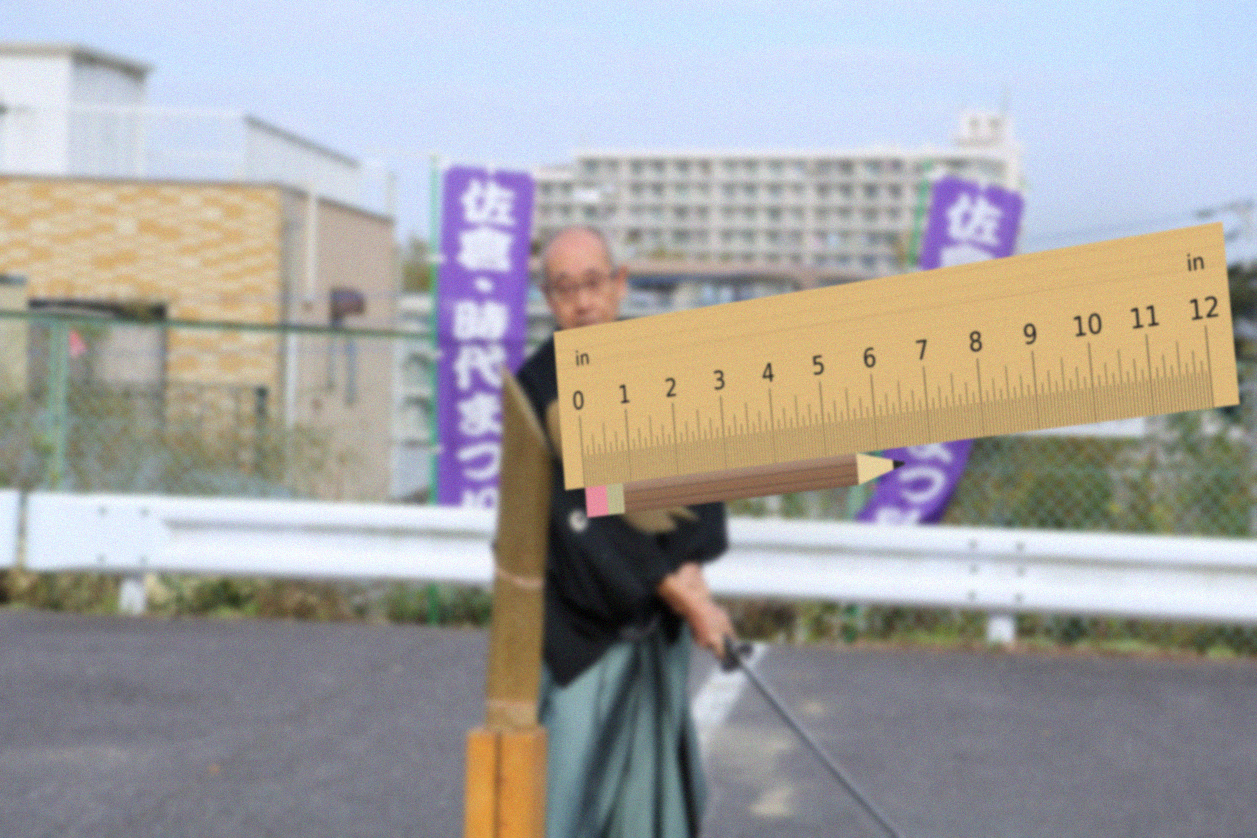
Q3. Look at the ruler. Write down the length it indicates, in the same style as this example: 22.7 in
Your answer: 6.5 in
